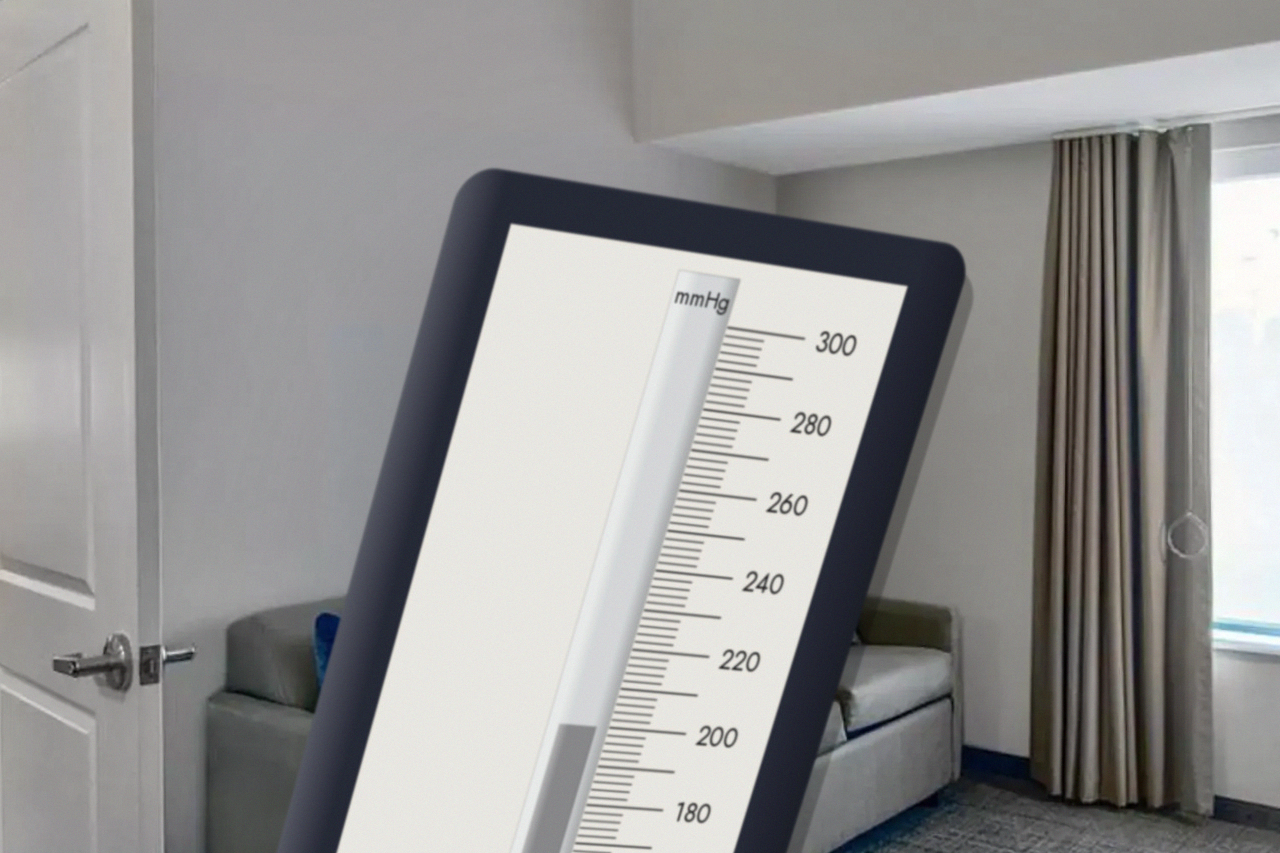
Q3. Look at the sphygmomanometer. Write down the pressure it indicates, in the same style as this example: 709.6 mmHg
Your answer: 200 mmHg
